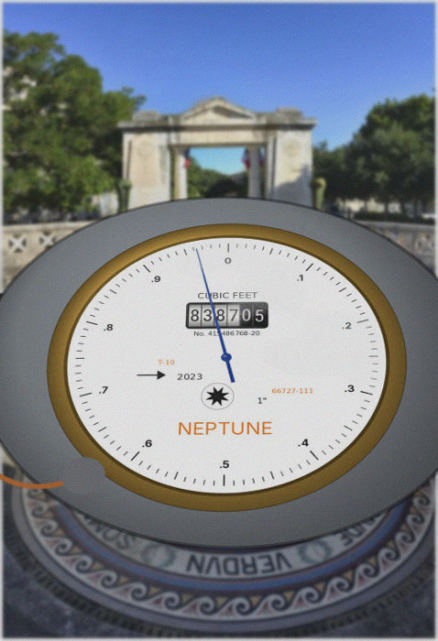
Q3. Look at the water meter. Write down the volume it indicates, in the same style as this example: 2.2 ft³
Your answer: 838704.96 ft³
